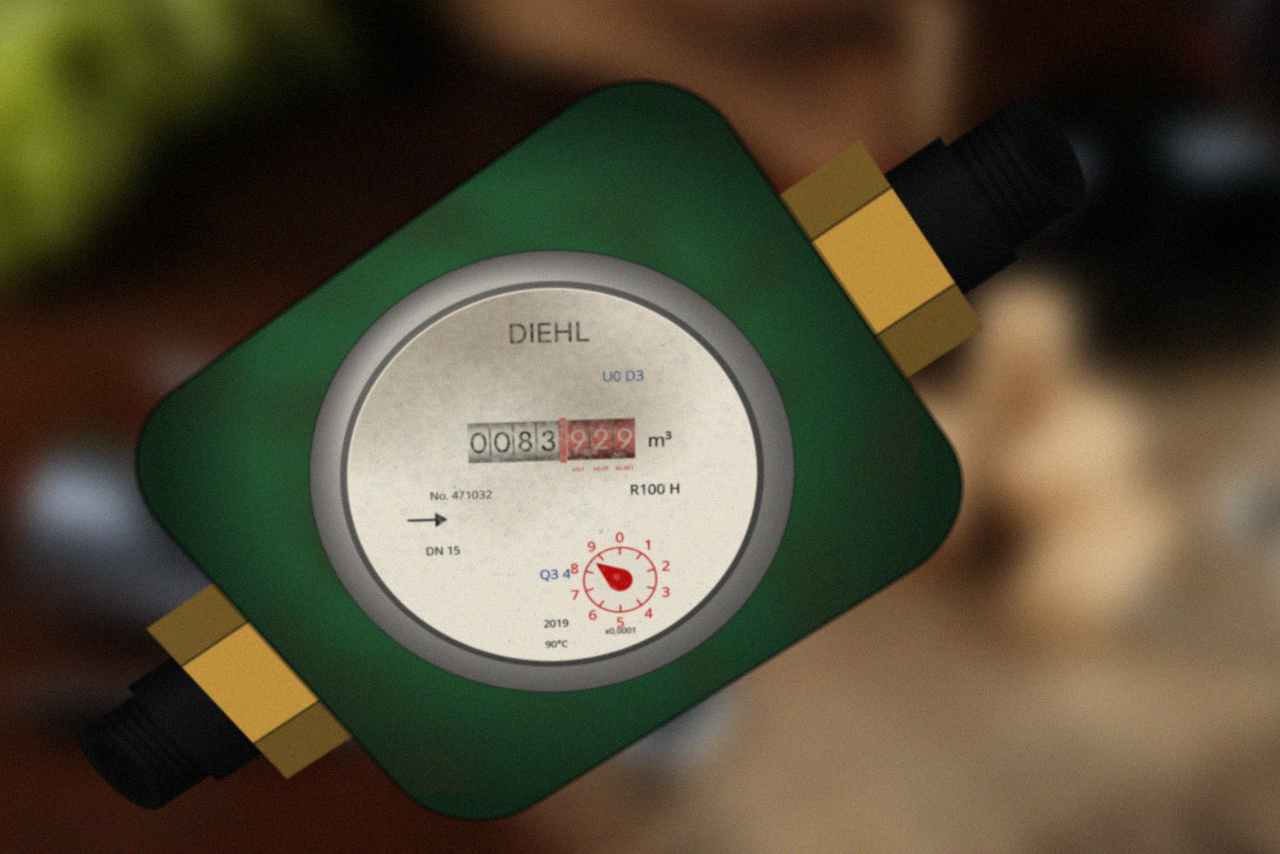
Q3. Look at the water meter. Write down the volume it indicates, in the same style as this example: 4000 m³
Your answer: 83.9298 m³
